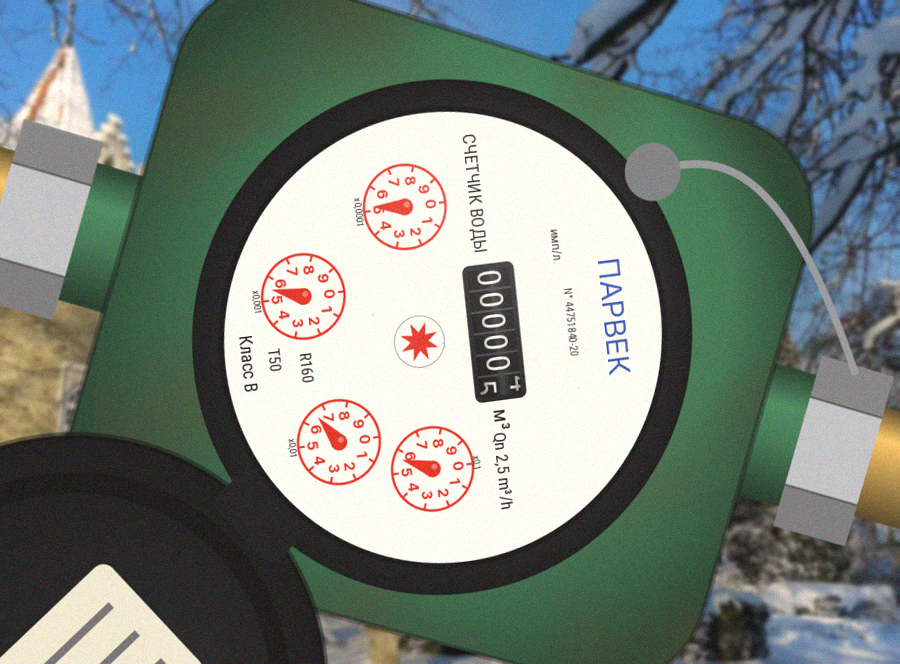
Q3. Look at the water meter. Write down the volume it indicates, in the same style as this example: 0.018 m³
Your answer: 4.5655 m³
